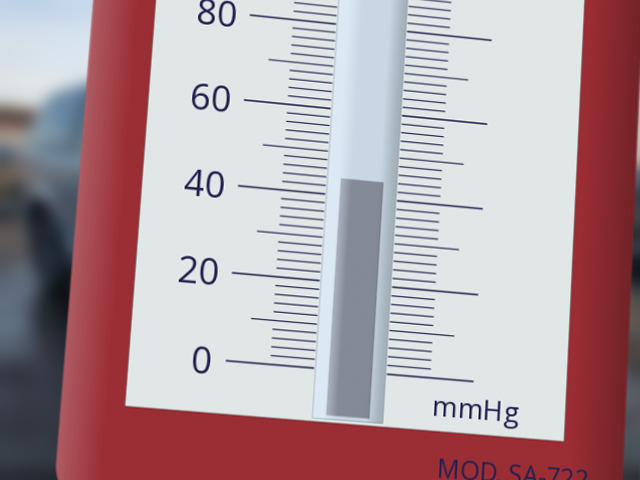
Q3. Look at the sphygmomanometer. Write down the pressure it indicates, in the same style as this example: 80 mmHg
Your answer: 44 mmHg
